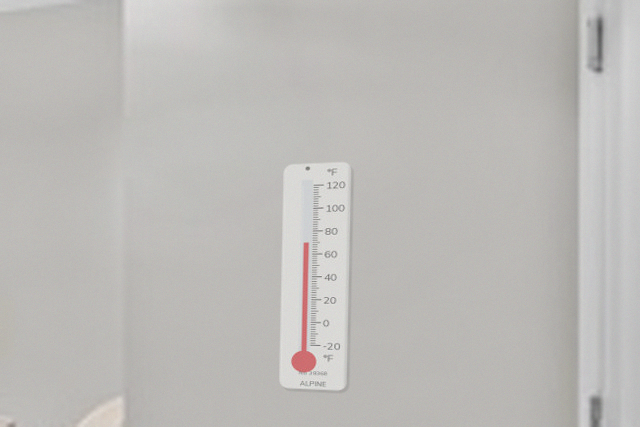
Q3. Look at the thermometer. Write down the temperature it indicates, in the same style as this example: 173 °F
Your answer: 70 °F
